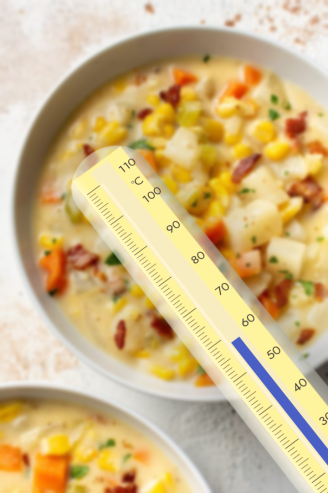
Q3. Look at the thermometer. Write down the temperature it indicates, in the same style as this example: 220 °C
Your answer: 58 °C
